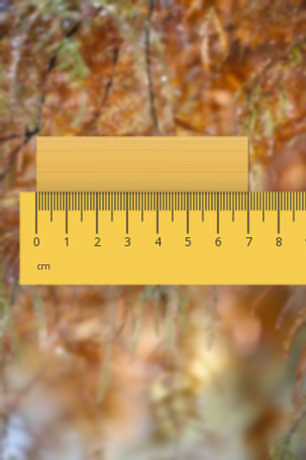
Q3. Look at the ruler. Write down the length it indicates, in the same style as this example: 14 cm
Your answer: 7 cm
